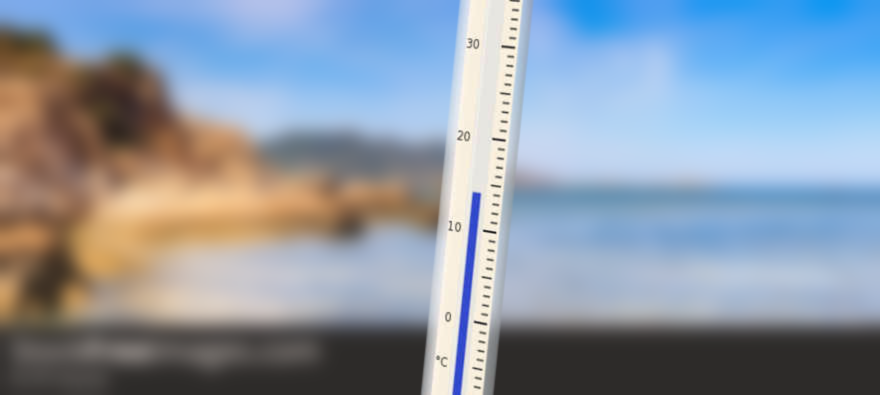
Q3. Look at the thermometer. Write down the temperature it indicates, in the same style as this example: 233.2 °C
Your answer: 14 °C
